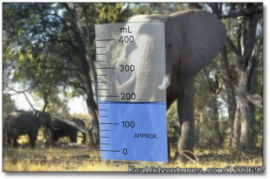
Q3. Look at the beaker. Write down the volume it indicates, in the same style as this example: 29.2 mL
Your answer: 175 mL
